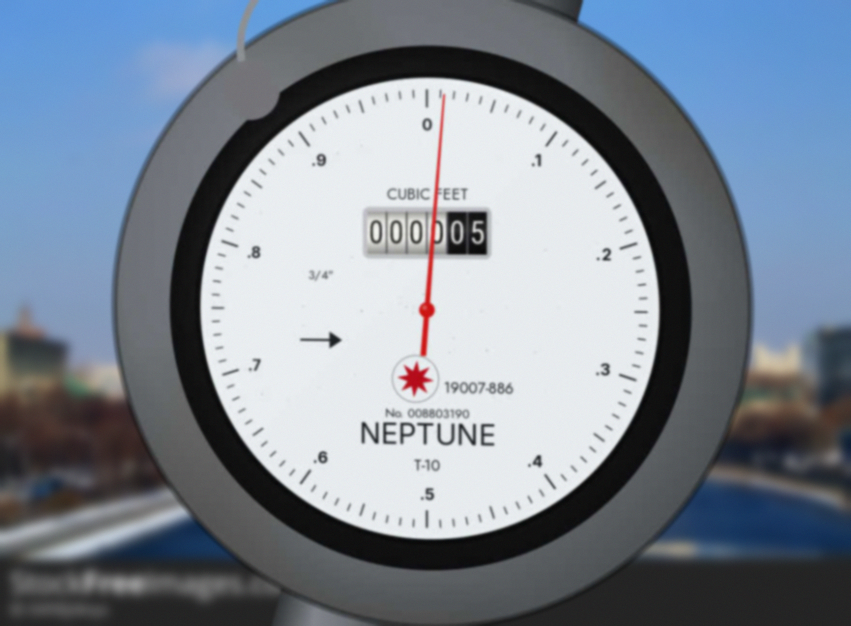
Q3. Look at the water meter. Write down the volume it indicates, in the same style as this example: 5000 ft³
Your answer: 5.01 ft³
